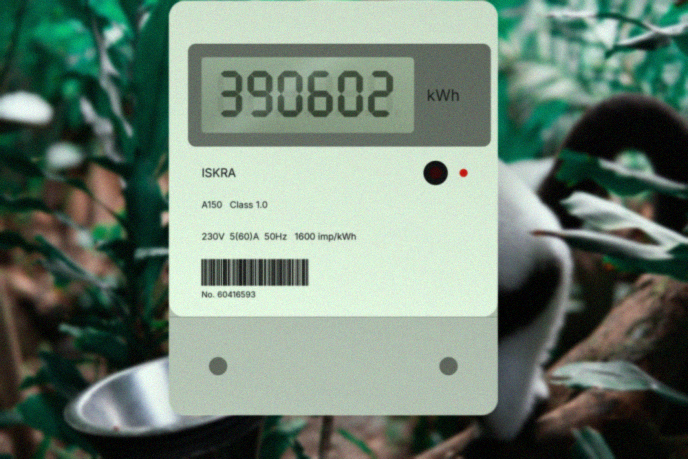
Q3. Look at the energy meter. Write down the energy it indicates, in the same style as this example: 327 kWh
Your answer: 390602 kWh
